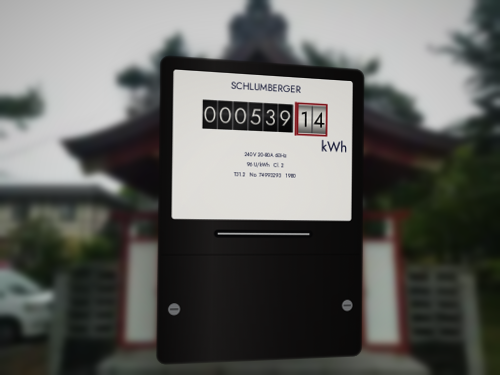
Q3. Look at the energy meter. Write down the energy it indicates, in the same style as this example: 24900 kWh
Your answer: 539.14 kWh
